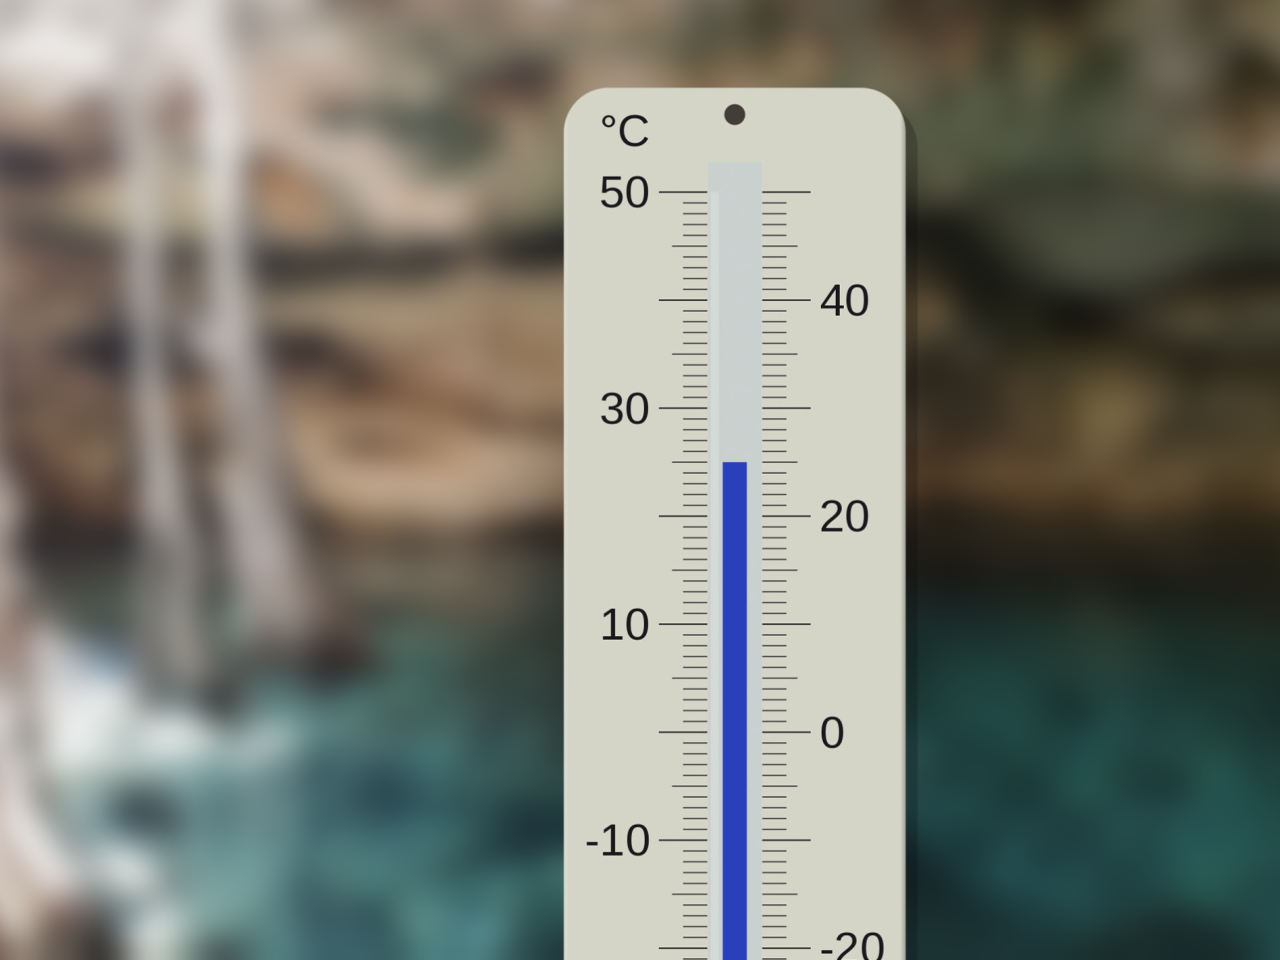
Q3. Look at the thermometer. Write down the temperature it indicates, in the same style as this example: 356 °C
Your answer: 25 °C
